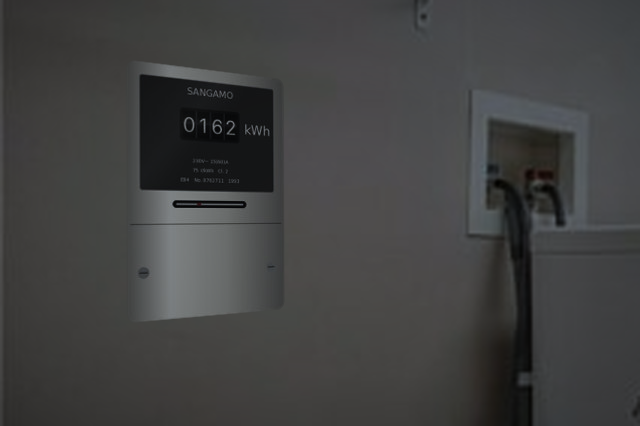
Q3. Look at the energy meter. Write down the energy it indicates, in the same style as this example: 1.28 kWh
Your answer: 162 kWh
